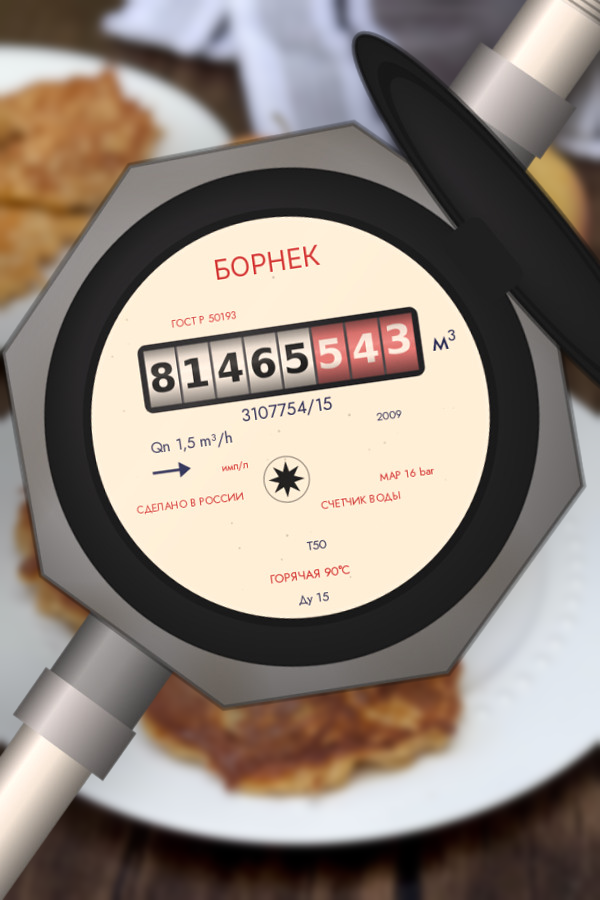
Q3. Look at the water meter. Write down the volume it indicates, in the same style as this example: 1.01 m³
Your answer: 81465.543 m³
